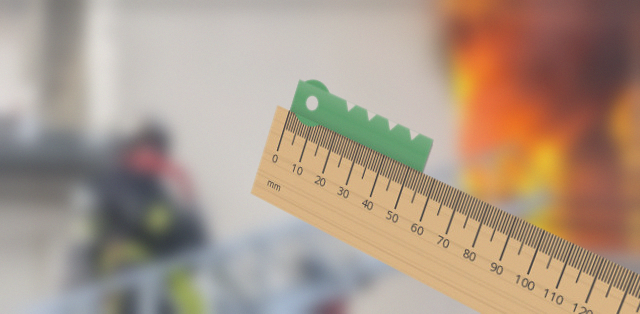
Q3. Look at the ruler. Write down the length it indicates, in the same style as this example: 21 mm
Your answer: 55 mm
